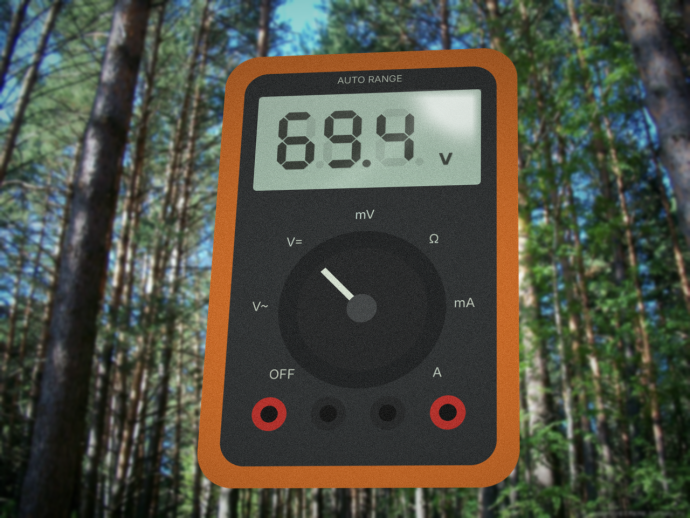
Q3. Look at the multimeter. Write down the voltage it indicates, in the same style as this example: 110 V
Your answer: 69.4 V
